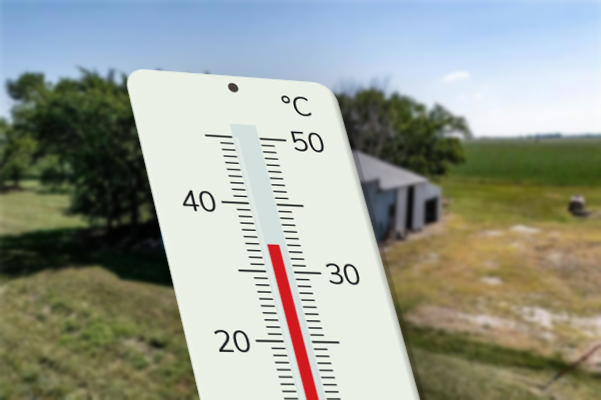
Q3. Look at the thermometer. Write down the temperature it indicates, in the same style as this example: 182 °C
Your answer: 34 °C
